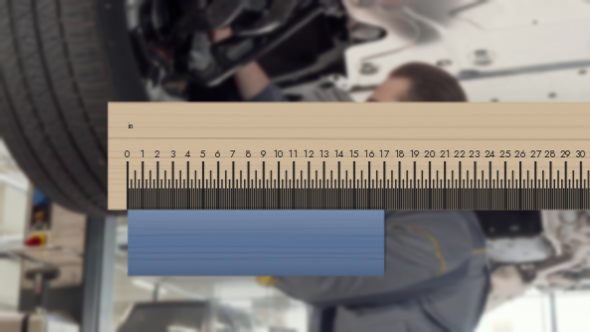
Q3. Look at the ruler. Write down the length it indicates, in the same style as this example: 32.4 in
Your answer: 17 in
